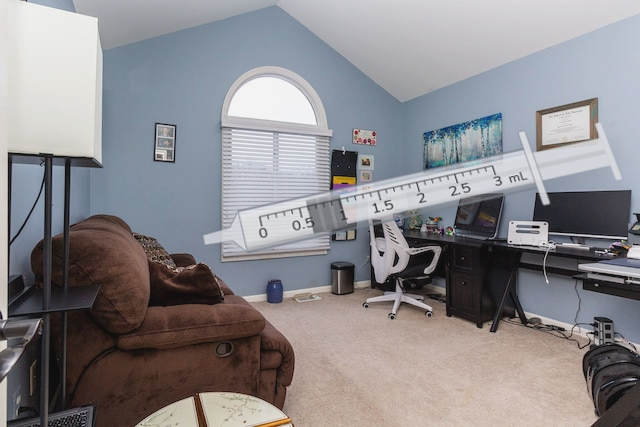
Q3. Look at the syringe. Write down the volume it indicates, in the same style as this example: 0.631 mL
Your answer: 0.6 mL
